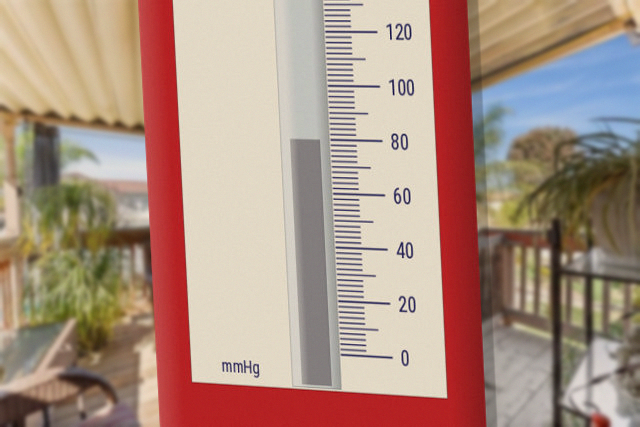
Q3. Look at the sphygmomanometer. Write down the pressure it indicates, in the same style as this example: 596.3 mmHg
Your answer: 80 mmHg
